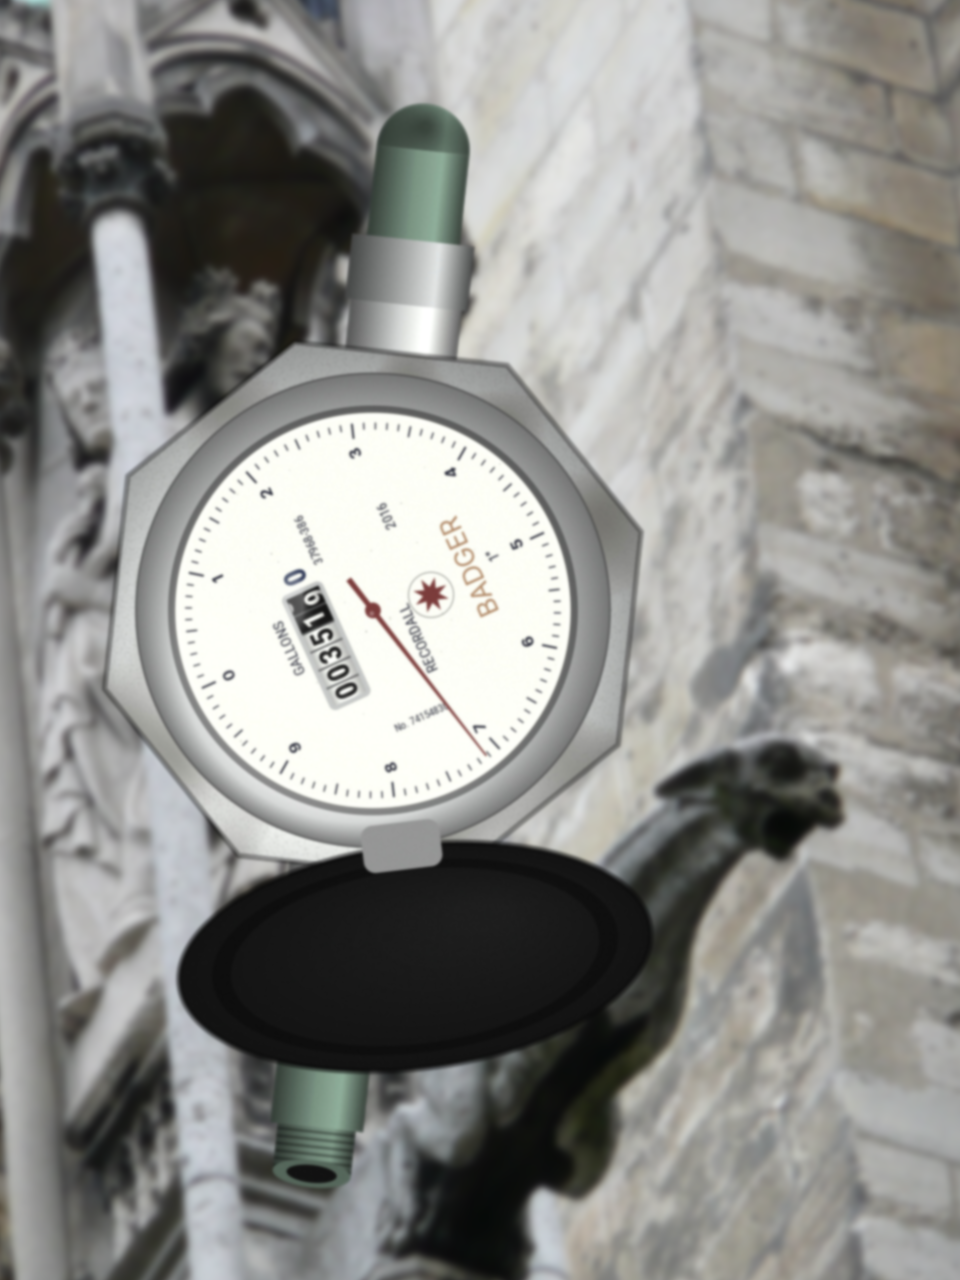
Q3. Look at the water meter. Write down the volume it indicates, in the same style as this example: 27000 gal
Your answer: 35187.1 gal
